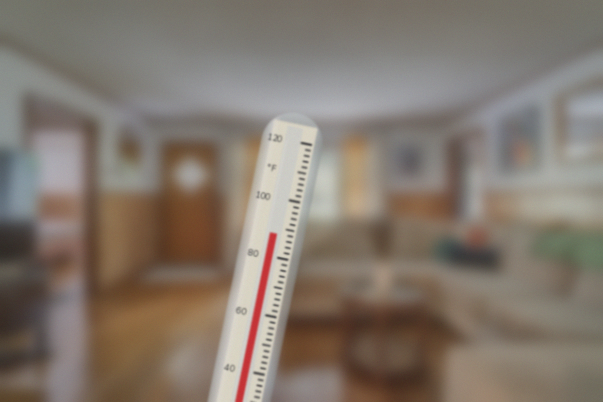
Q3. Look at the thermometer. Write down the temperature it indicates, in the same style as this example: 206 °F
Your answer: 88 °F
